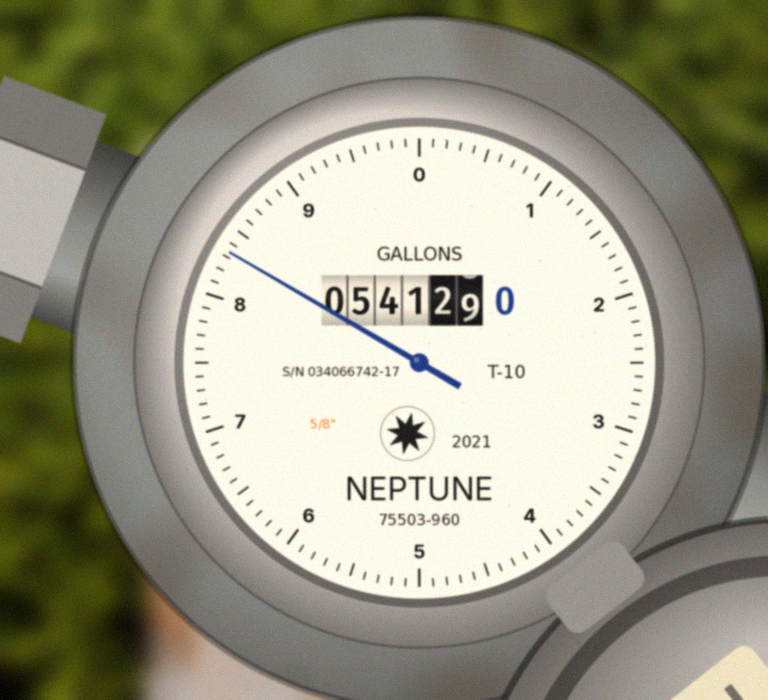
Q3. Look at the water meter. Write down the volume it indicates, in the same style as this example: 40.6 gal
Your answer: 541288.3 gal
